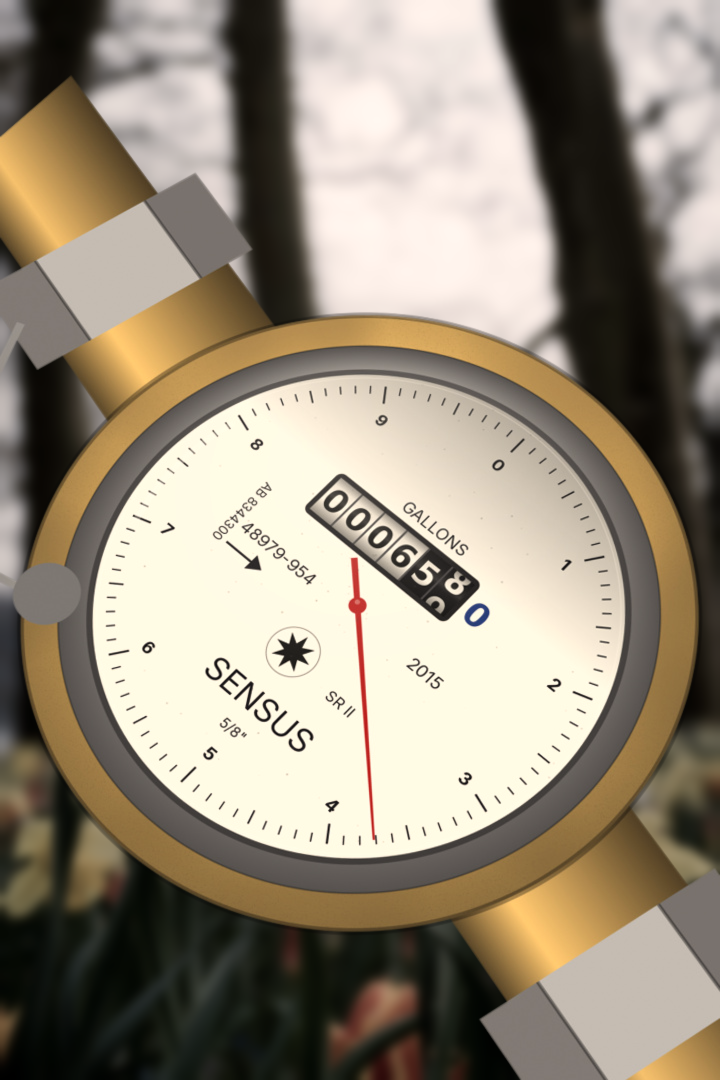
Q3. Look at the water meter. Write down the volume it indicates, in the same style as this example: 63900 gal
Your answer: 6583.7 gal
